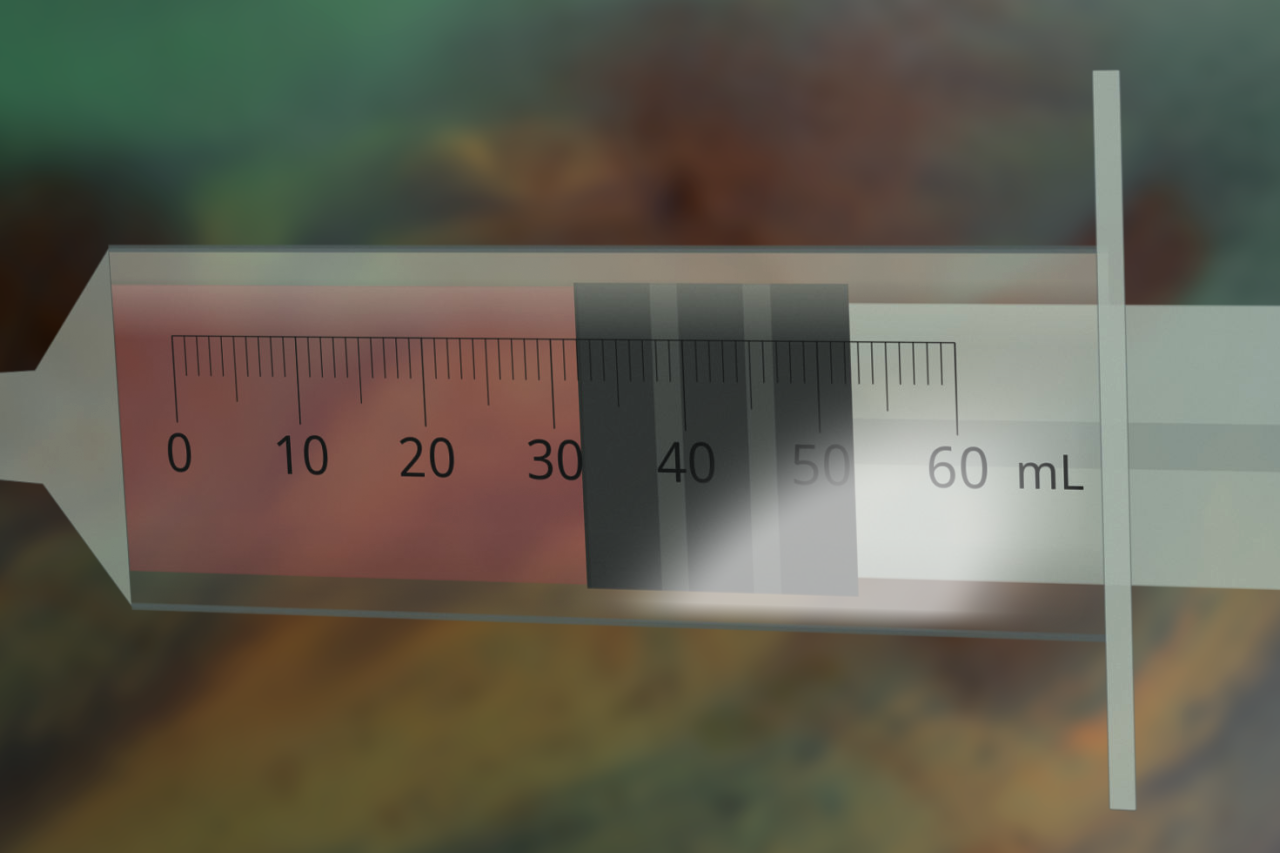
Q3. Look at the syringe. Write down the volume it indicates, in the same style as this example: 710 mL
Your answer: 32 mL
